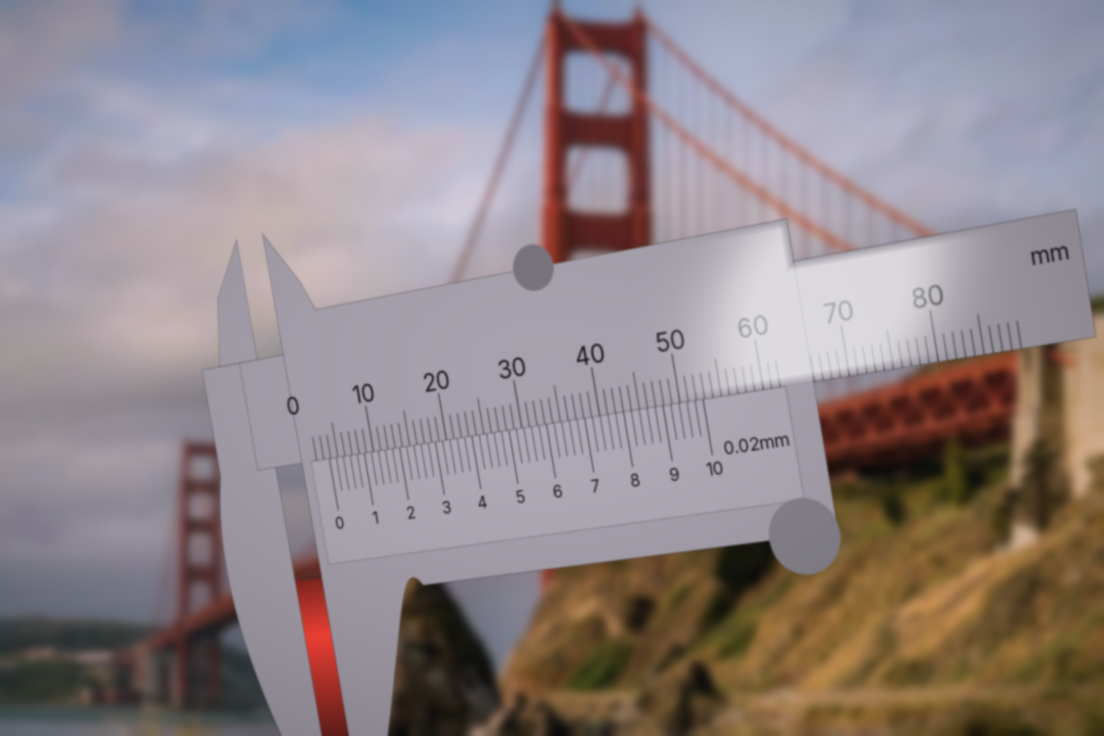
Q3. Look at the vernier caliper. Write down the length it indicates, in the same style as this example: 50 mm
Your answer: 3.8 mm
